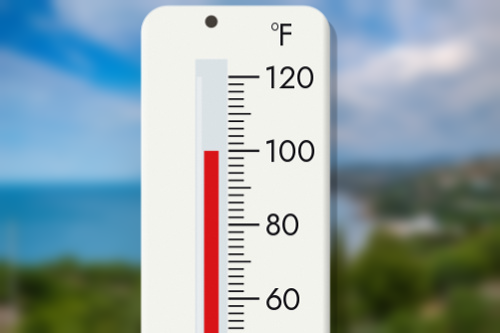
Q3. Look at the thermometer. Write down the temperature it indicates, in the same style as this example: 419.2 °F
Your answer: 100 °F
